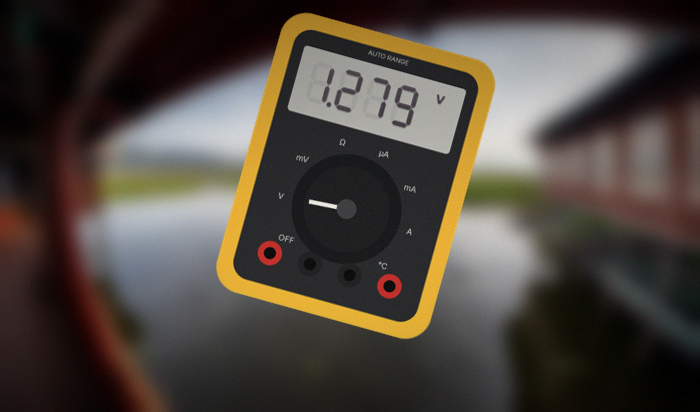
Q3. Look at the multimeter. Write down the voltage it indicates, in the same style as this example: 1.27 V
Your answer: 1.279 V
